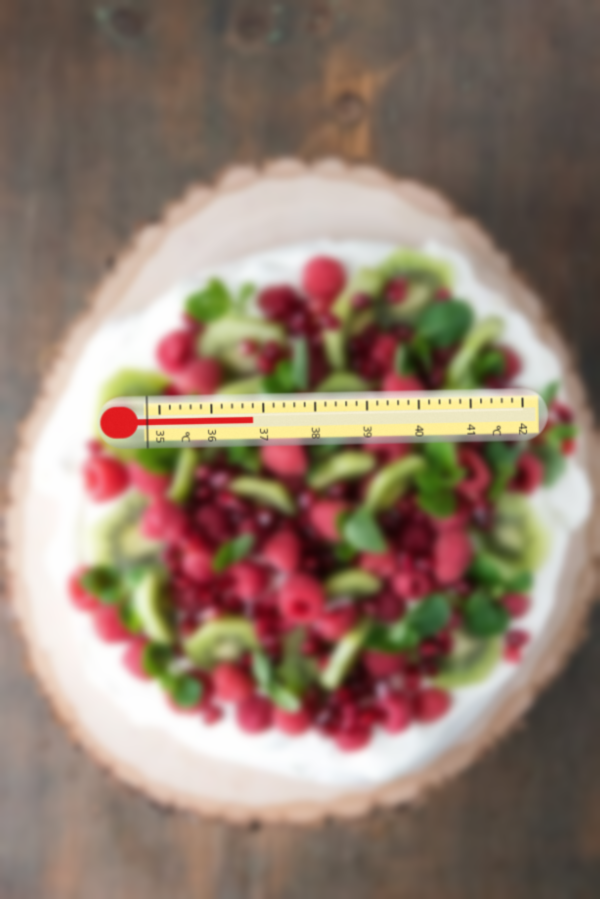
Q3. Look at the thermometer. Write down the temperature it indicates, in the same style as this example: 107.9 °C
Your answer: 36.8 °C
